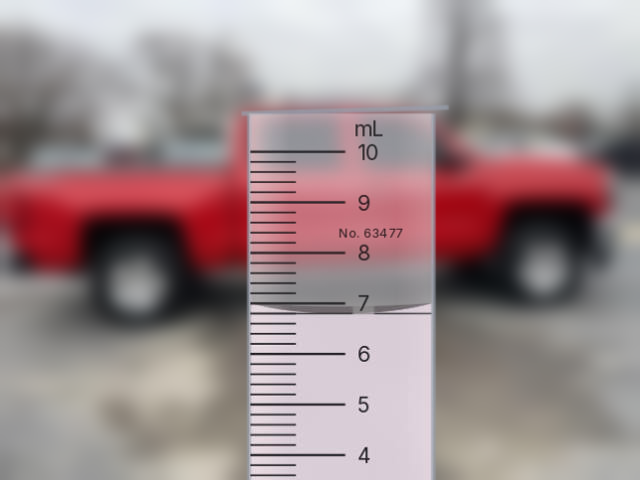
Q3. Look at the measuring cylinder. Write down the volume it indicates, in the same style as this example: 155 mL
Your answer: 6.8 mL
